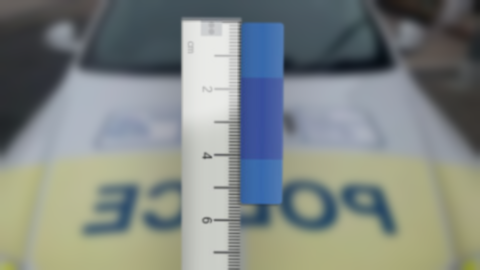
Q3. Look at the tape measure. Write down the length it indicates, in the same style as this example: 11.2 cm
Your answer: 5.5 cm
